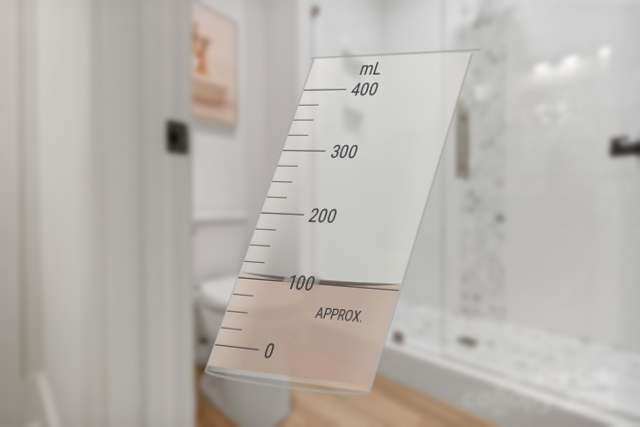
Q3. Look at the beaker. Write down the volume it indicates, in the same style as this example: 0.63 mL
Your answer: 100 mL
